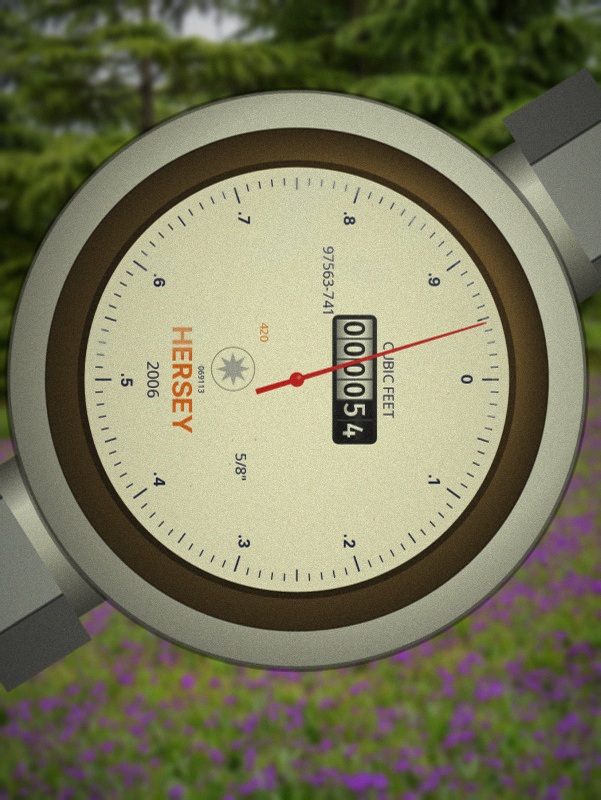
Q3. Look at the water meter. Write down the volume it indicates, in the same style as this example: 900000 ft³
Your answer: 53.95 ft³
